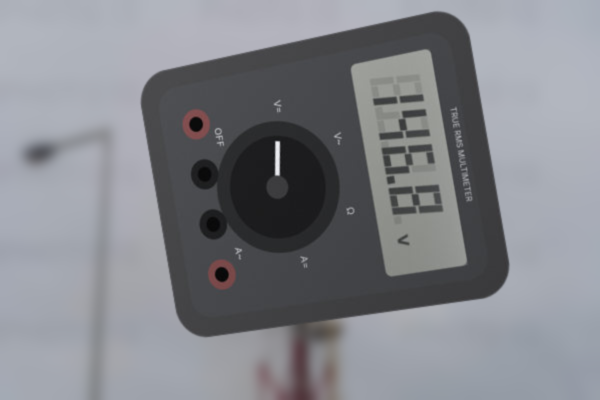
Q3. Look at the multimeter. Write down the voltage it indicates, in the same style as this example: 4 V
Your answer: 146.8 V
